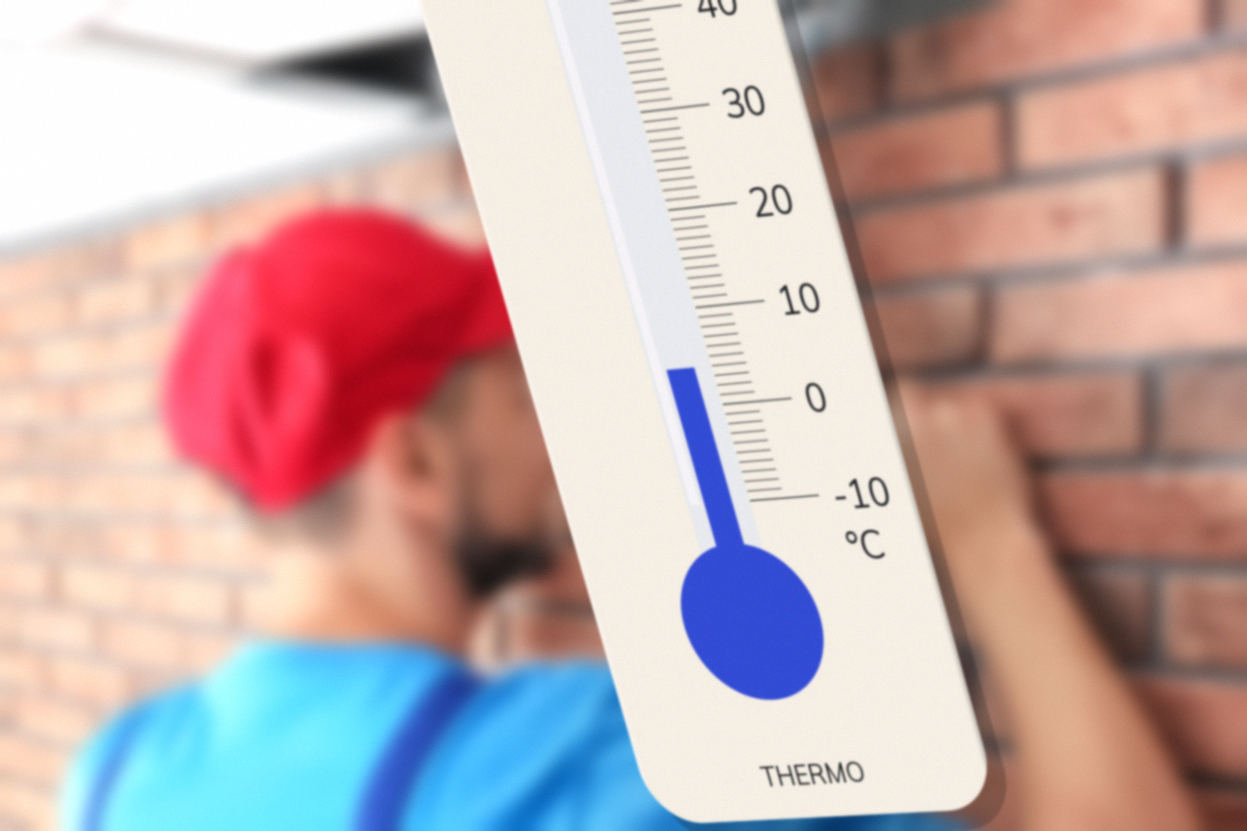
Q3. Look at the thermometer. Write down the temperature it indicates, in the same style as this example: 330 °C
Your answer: 4 °C
